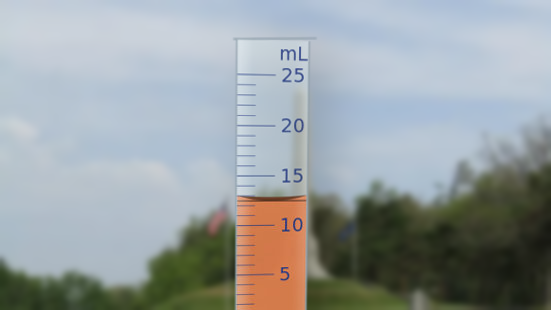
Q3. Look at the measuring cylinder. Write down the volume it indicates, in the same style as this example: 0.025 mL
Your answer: 12.5 mL
